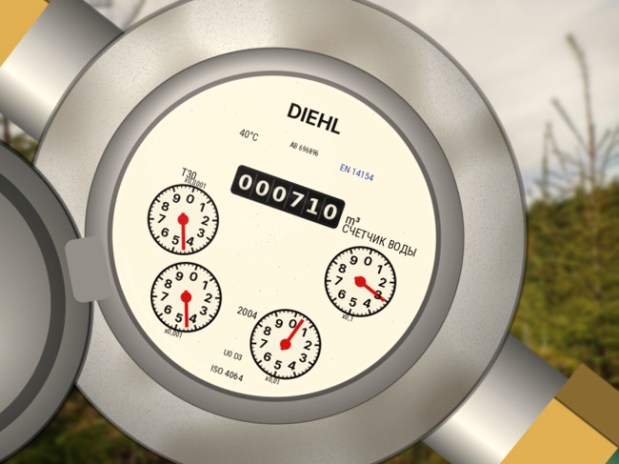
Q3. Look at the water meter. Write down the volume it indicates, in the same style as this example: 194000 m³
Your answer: 710.3044 m³
